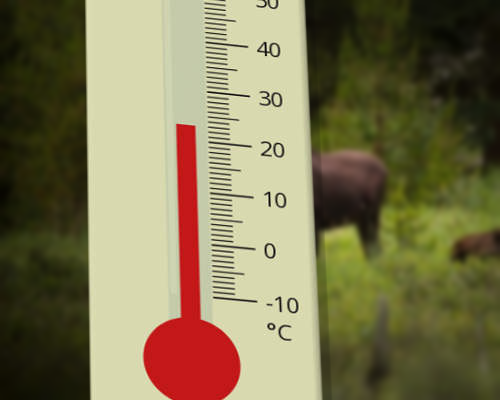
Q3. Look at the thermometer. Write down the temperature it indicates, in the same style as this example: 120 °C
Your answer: 23 °C
